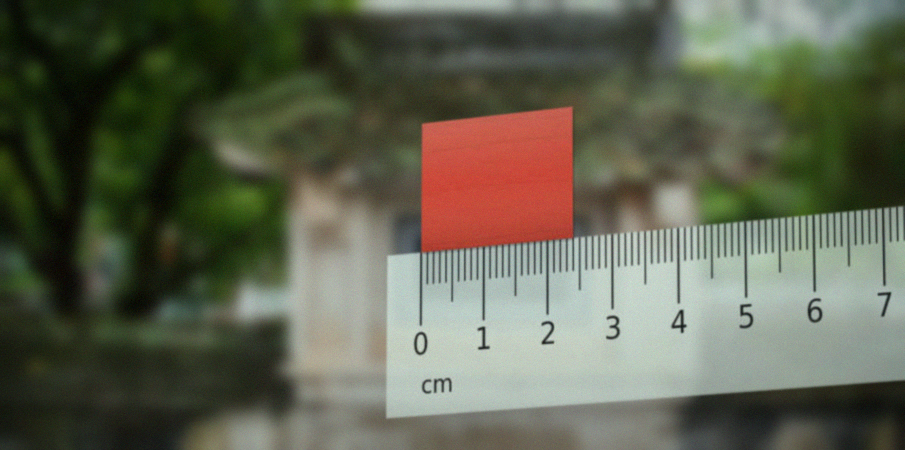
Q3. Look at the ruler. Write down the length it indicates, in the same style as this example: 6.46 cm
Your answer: 2.4 cm
